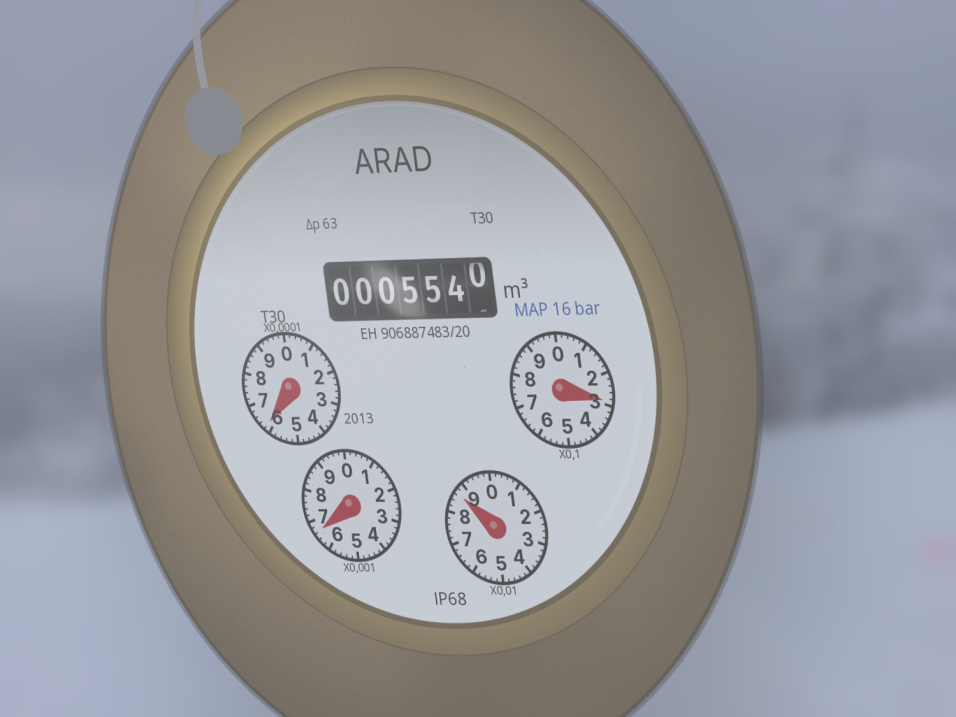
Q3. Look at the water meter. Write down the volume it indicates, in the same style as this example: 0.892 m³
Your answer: 5540.2866 m³
